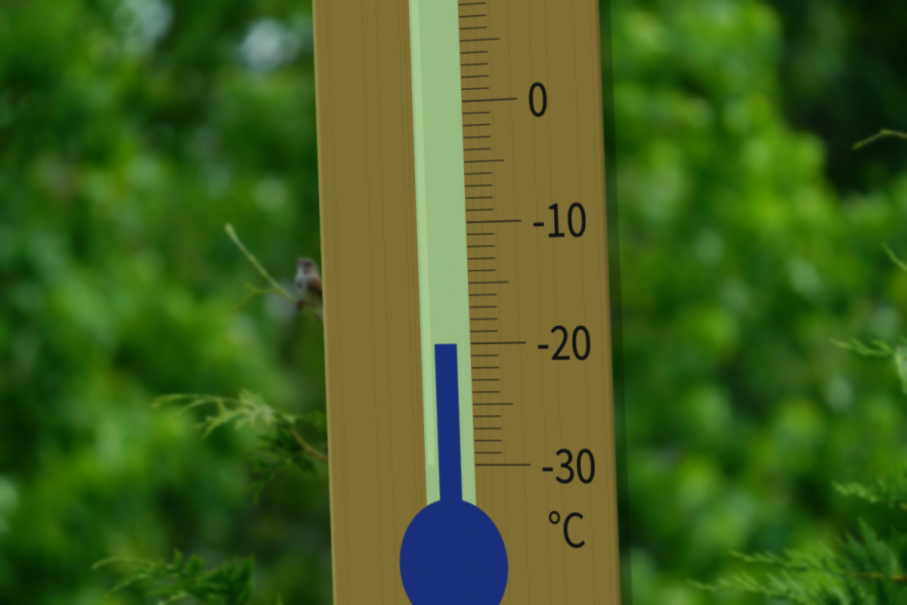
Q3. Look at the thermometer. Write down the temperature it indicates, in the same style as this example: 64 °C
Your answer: -20 °C
